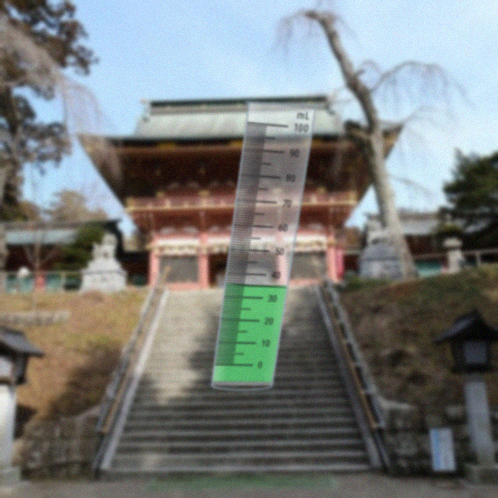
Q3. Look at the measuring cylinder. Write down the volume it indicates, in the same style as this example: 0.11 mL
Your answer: 35 mL
